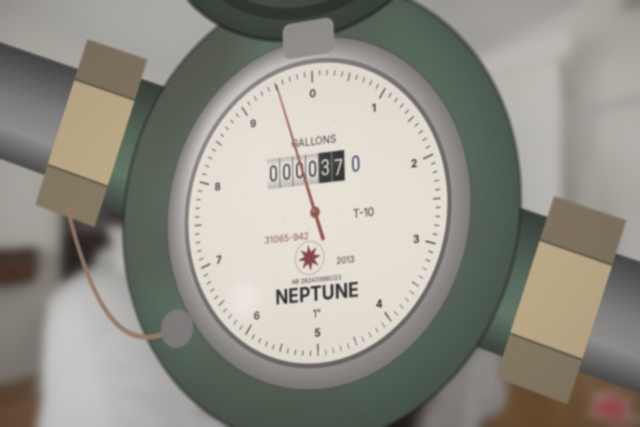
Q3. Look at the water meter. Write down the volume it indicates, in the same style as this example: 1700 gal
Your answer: 369.5 gal
